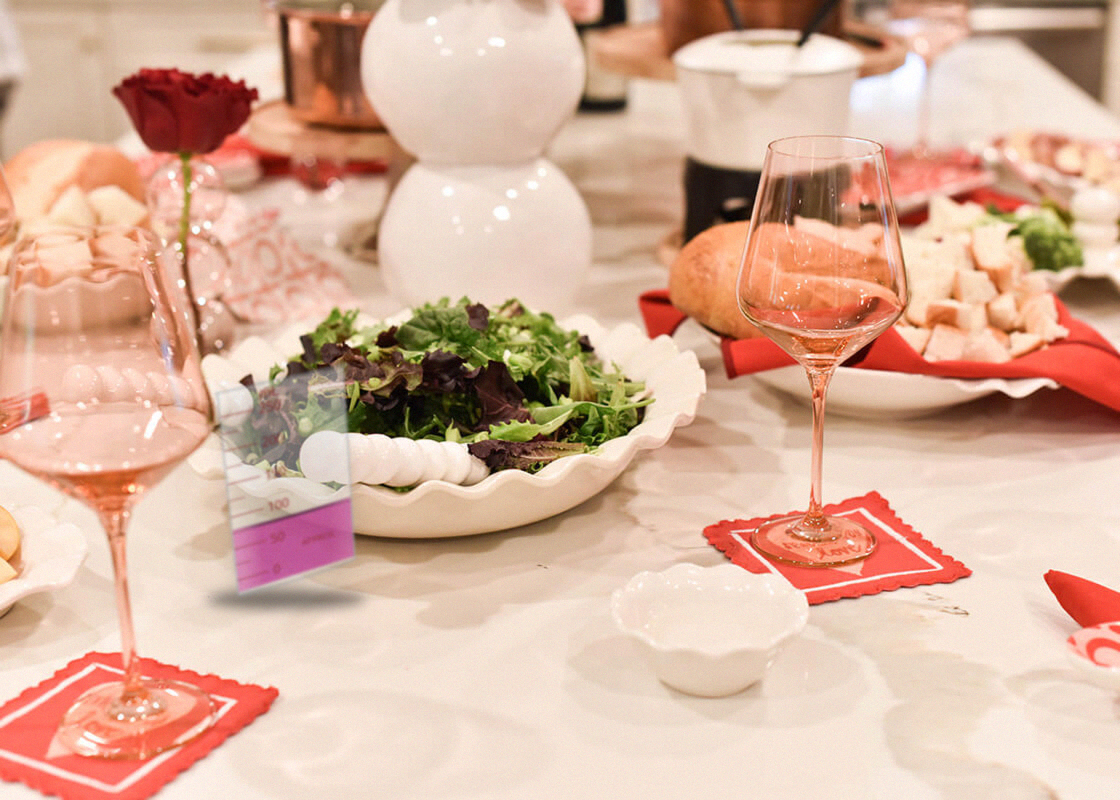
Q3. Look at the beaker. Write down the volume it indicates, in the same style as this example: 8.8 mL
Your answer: 75 mL
